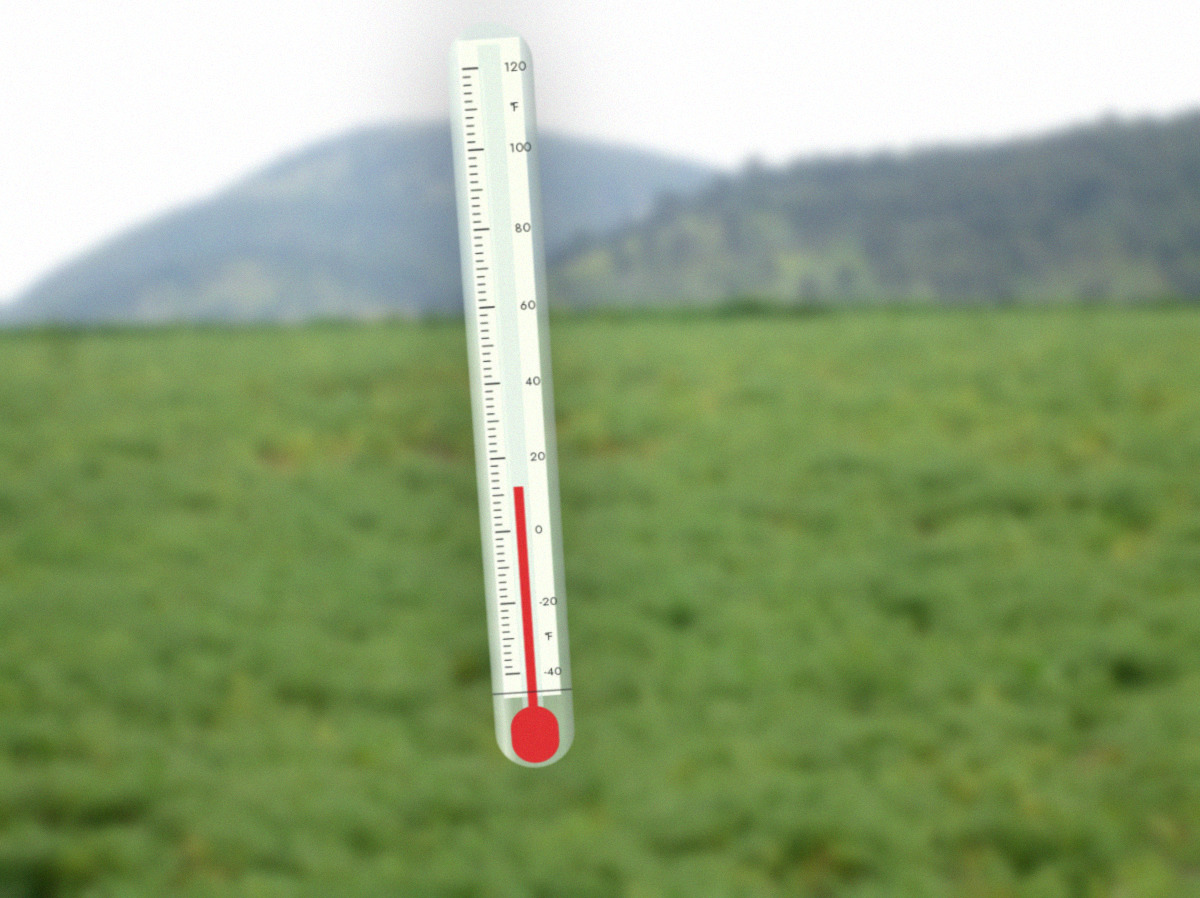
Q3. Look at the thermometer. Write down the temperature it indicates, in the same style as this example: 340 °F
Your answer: 12 °F
